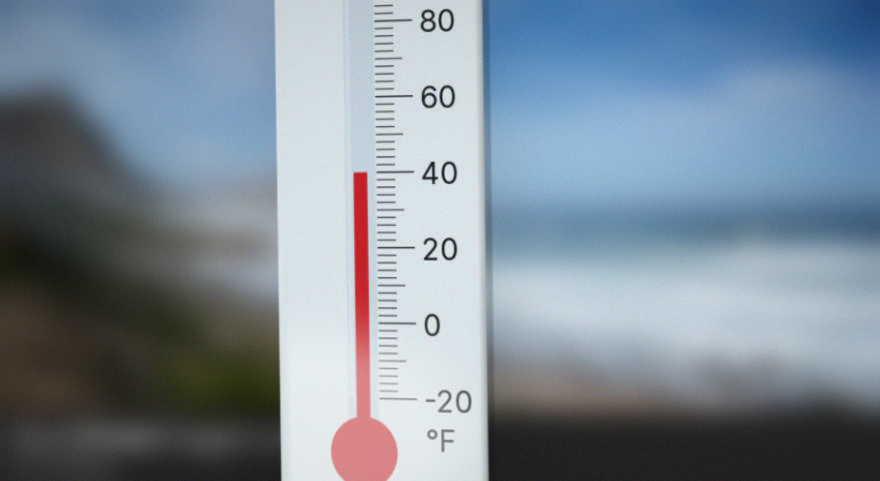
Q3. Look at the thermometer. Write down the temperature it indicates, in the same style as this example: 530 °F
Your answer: 40 °F
